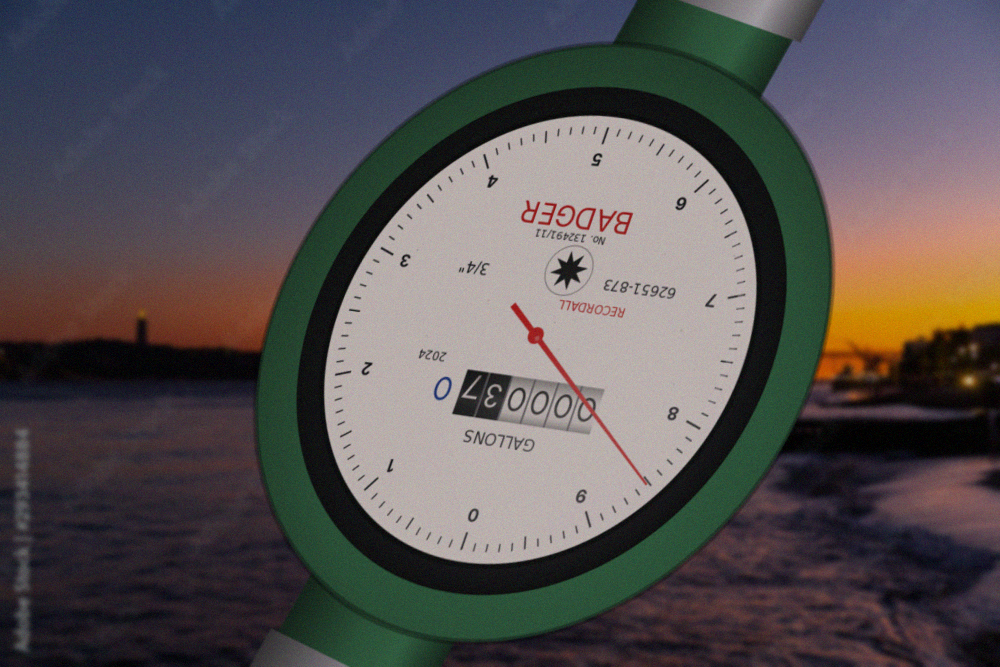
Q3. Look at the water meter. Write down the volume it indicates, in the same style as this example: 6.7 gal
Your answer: 368.5 gal
